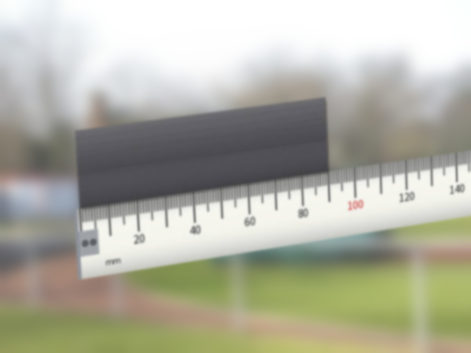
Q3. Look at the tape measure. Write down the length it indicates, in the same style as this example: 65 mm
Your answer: 90 mm
